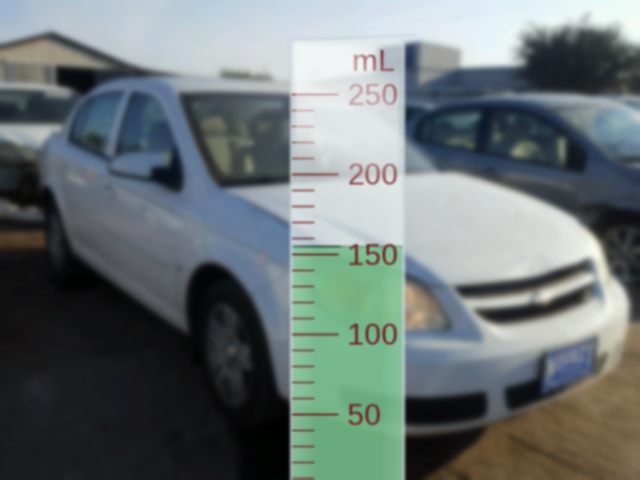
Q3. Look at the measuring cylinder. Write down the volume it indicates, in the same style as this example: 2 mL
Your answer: 155 mL
